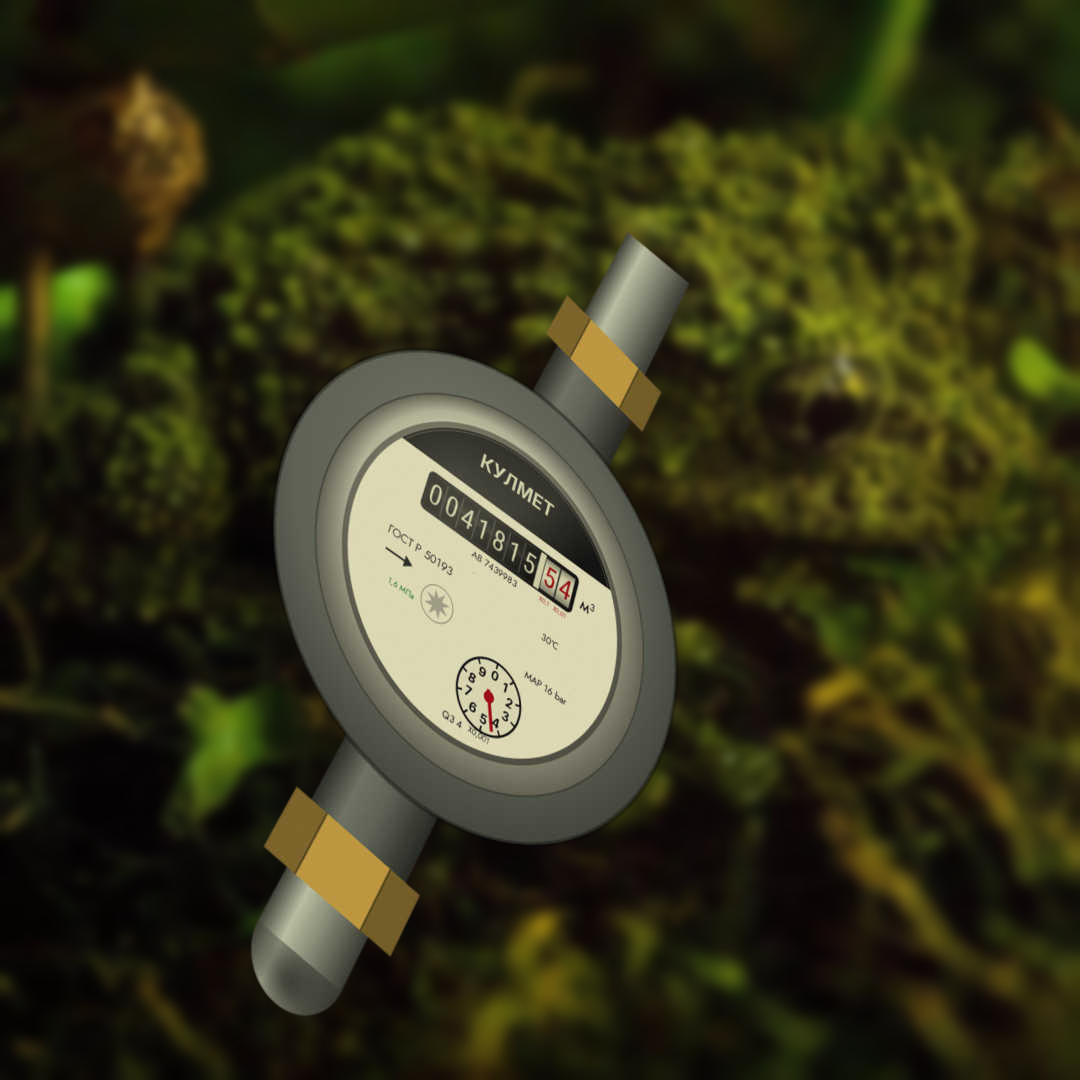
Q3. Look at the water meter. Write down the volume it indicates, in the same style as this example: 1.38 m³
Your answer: 41815.544 m³
